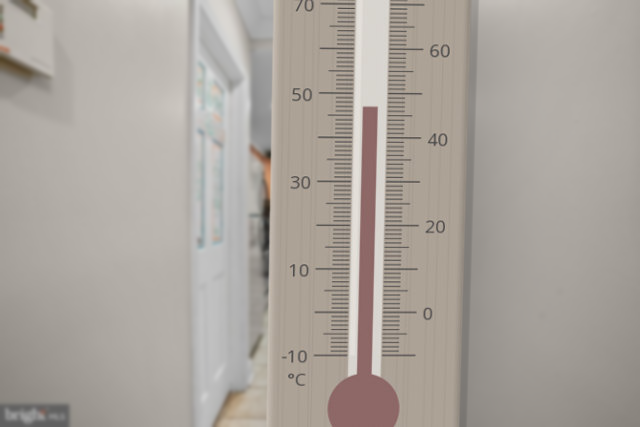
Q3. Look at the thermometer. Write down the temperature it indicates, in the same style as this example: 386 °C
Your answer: 47 °C
